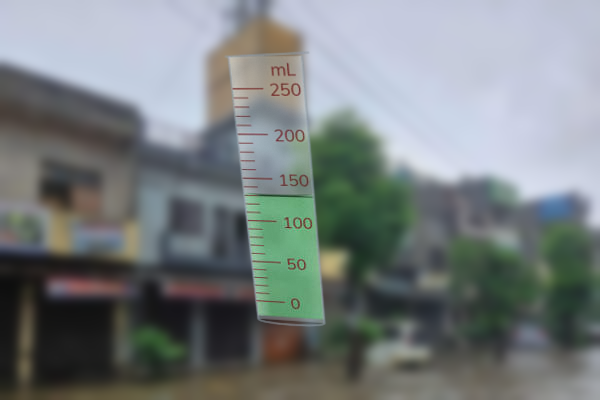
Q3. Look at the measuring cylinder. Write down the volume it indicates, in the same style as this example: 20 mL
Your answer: 130 mL
